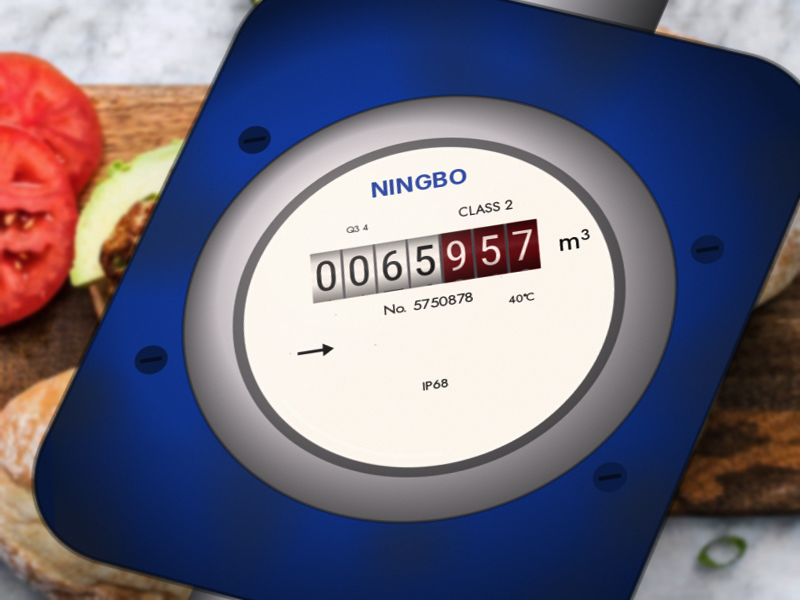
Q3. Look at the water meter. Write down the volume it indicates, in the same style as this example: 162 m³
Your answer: 65.957 m³
